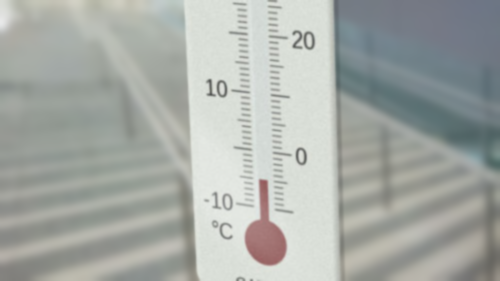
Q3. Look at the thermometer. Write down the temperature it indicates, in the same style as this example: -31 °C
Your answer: -5 °C
